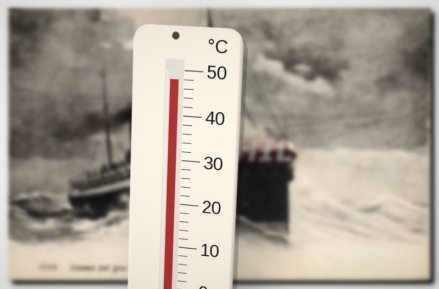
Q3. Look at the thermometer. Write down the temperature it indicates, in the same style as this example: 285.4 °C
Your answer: 48 °C
